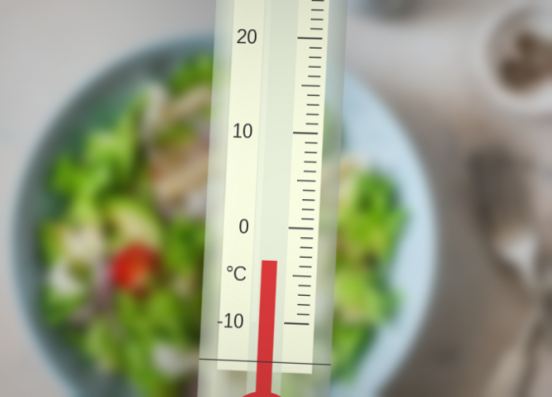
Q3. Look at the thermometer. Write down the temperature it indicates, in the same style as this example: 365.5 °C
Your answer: -3.5 °C
